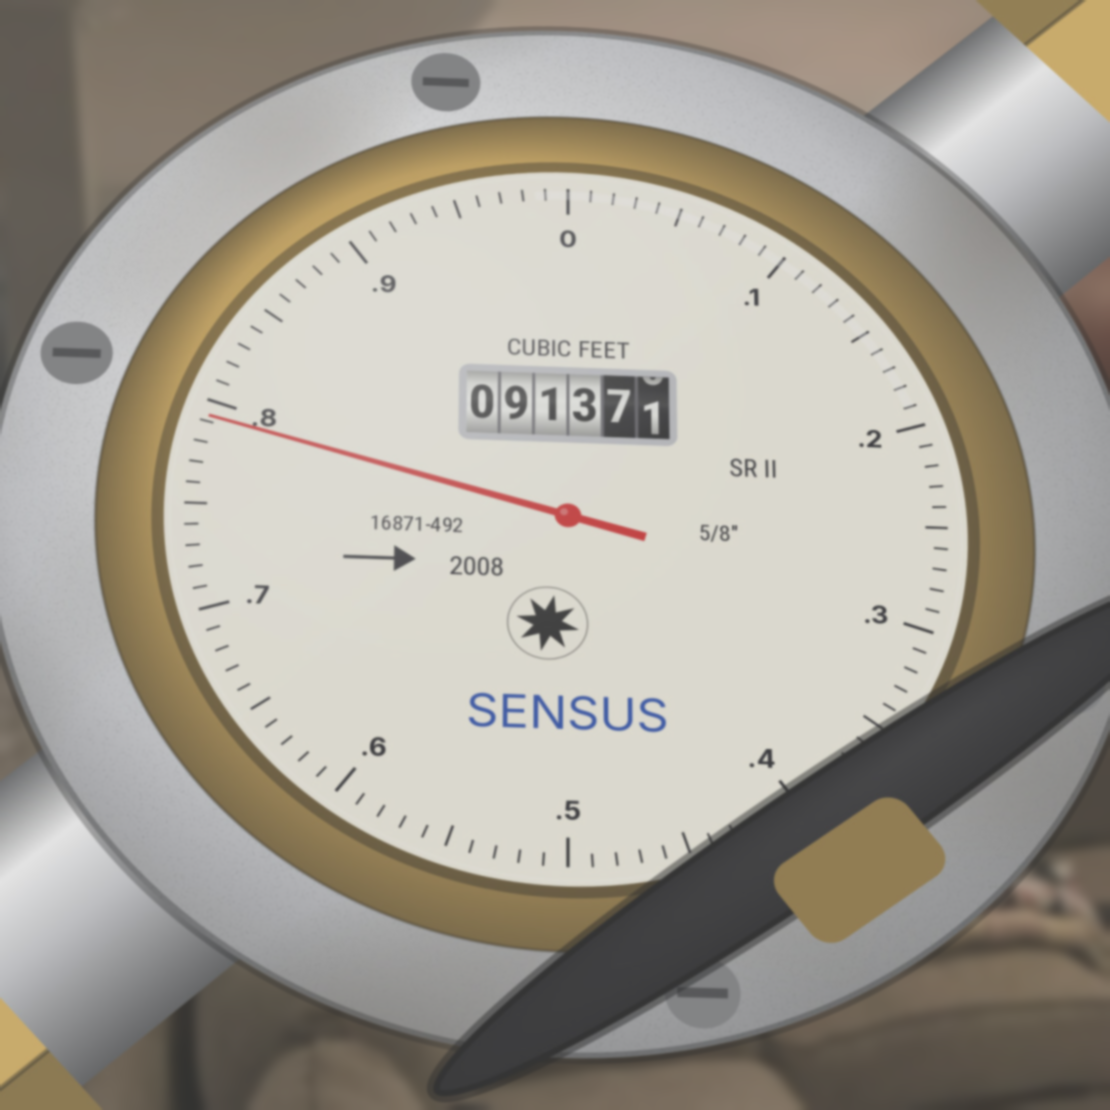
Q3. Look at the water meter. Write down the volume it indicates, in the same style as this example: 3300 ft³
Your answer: 91370.79 ft³
